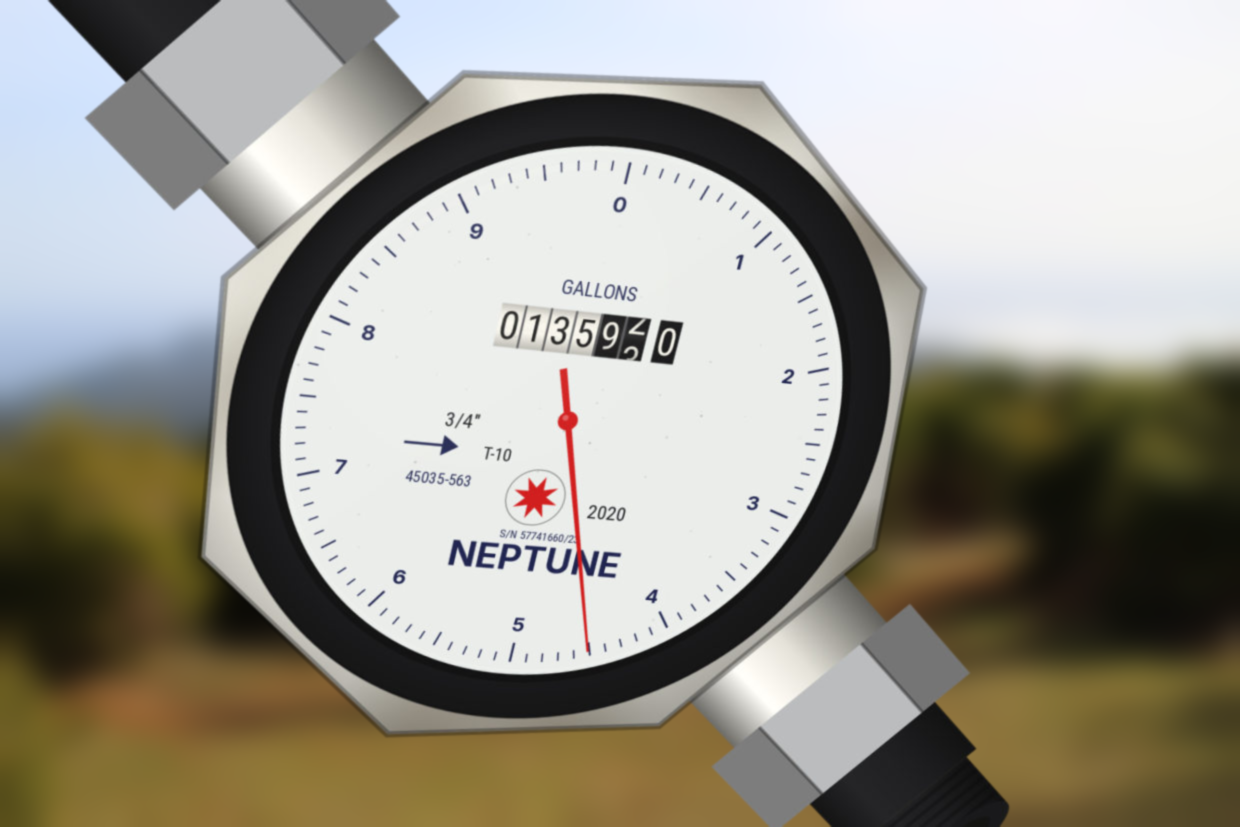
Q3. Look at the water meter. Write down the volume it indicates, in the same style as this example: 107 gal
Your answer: 135924.5 gal
